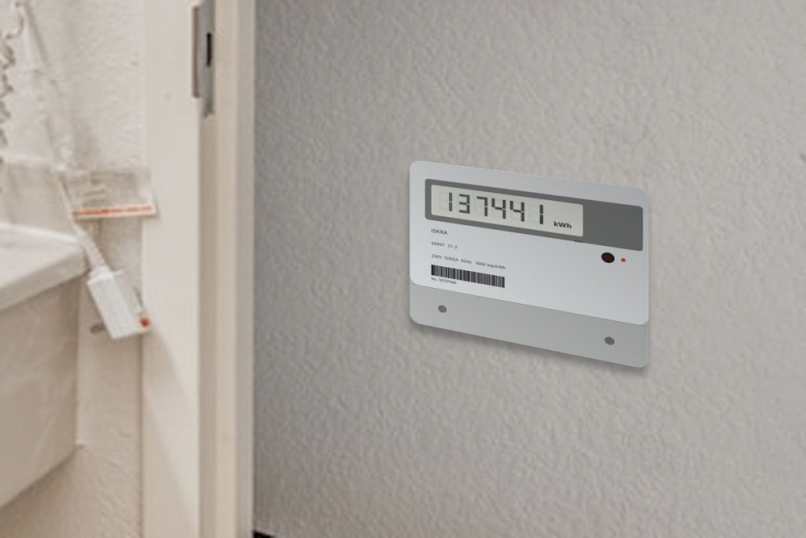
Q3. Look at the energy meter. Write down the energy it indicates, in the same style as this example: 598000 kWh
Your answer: 137441 kWh
